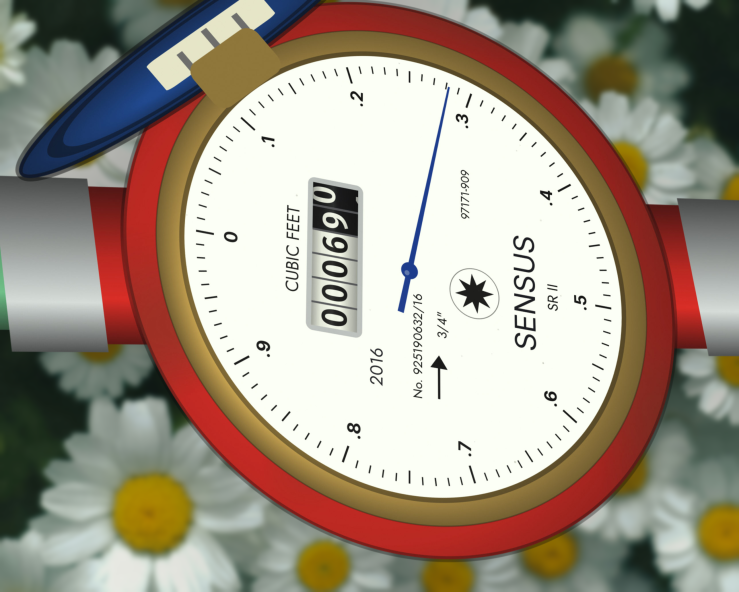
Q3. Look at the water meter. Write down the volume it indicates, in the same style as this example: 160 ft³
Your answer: 690.28 ft³
